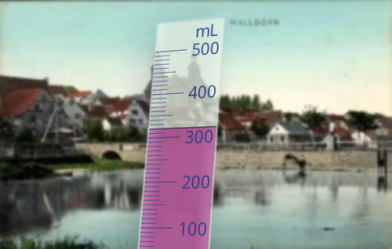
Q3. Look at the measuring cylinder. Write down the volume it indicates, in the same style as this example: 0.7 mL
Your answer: 320 mL
